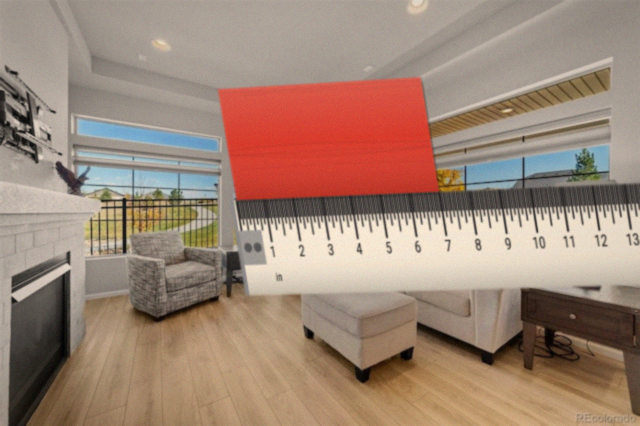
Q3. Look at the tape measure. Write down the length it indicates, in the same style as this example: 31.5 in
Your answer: 7 in
